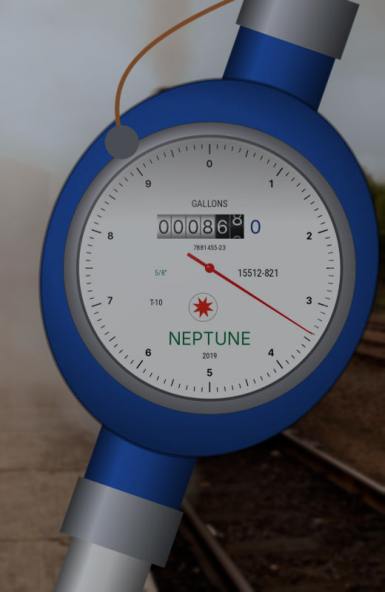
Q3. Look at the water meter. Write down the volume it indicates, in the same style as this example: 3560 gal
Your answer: 8683.4 gal
